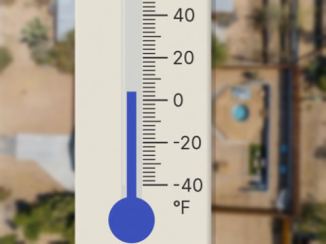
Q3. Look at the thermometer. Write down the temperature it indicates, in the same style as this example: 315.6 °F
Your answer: 4 °F
